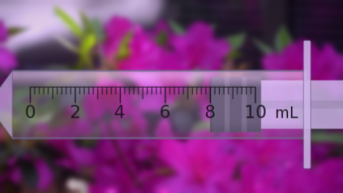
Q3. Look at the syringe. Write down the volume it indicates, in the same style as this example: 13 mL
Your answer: 8 mL
